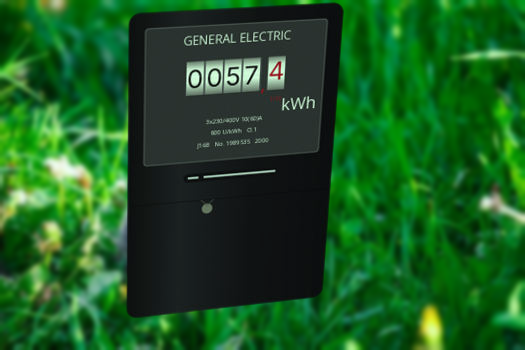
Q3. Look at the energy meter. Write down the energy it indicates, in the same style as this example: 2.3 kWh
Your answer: 57.4 kWh
